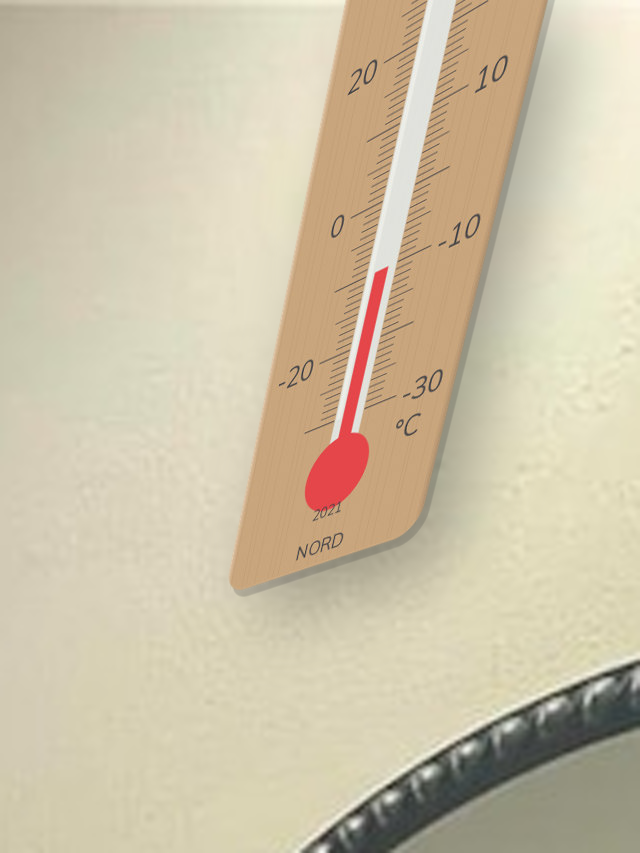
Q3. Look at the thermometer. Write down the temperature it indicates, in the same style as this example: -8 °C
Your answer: -10 °C
